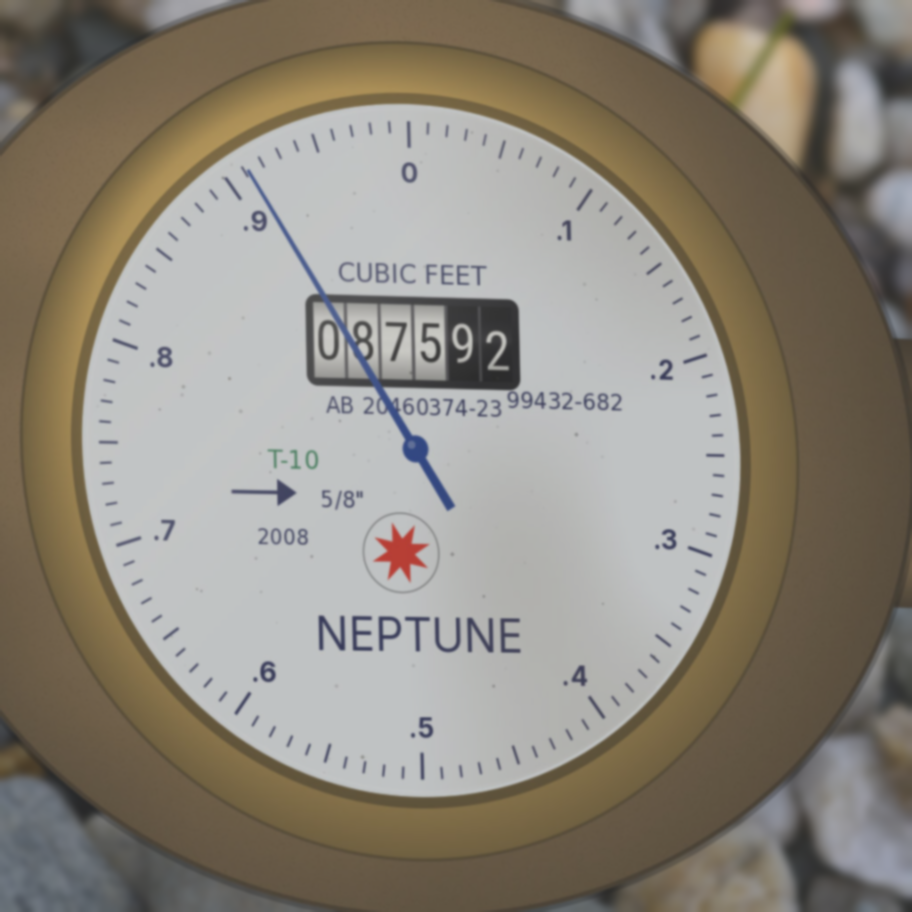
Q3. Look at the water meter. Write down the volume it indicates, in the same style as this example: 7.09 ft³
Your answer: 87591.91 ft³
